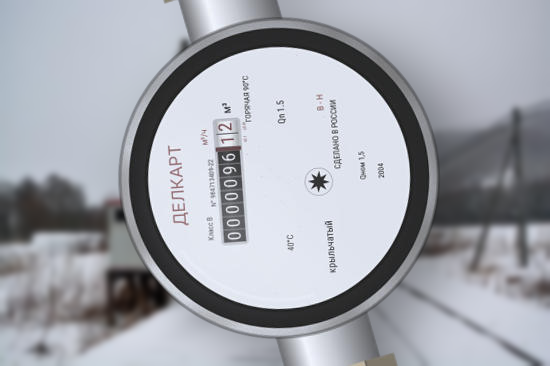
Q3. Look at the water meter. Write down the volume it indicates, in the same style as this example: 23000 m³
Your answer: 96.12 m³
